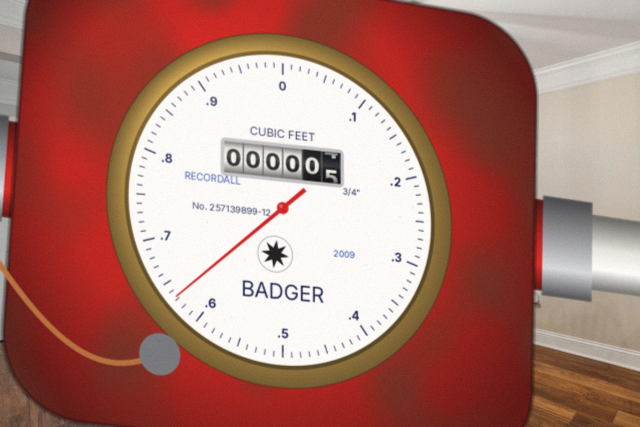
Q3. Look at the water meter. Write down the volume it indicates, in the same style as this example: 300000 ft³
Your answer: 4.63 ft³
